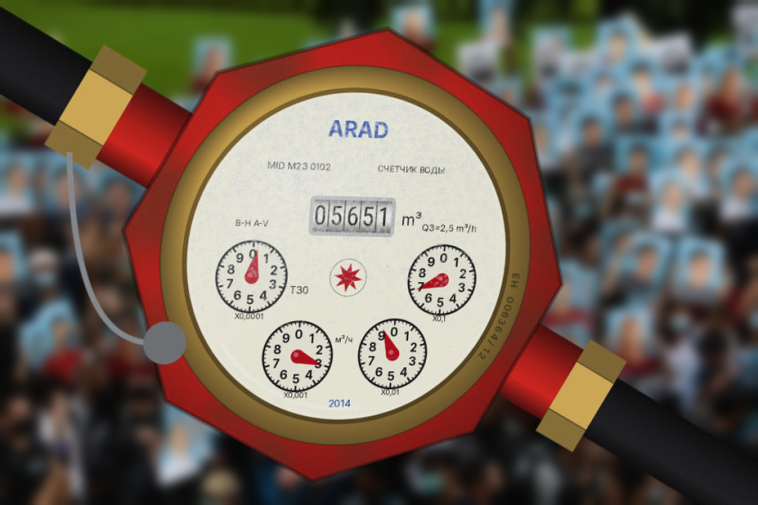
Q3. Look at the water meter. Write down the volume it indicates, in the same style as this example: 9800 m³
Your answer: 5651.6930 m³
